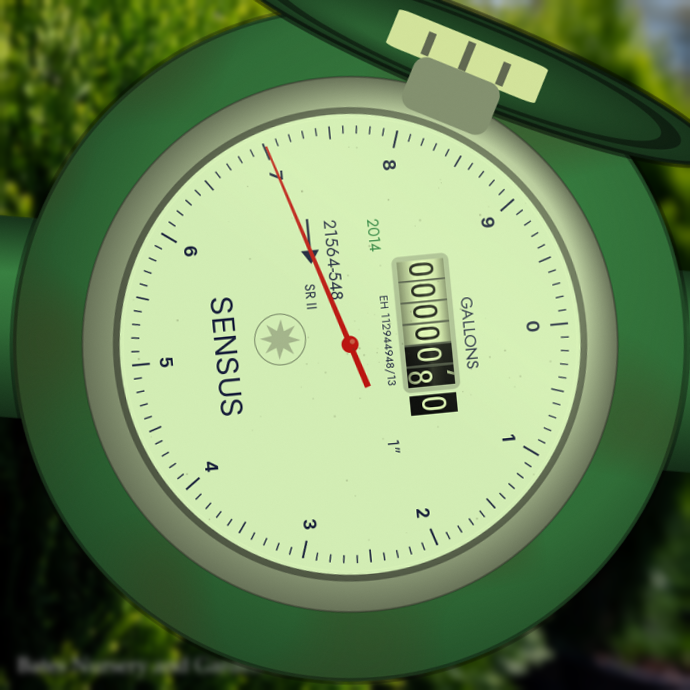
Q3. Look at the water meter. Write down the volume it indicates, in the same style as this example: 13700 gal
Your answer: 77.0 gal
